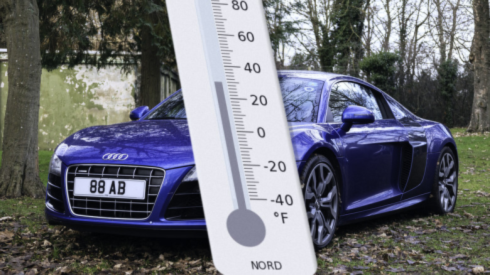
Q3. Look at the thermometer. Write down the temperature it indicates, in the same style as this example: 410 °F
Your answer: 30 °F
